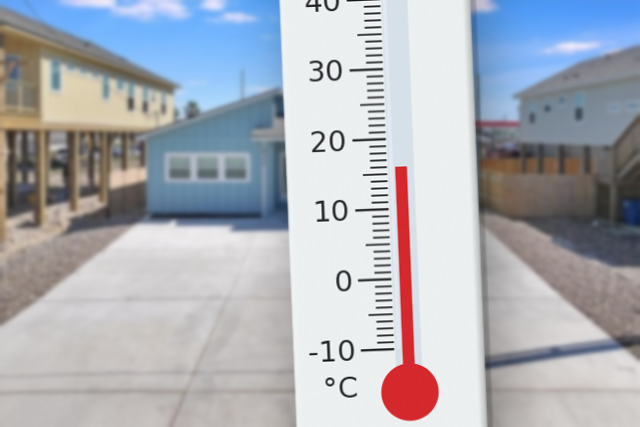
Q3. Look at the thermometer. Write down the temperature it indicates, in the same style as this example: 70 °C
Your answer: 16 °C
